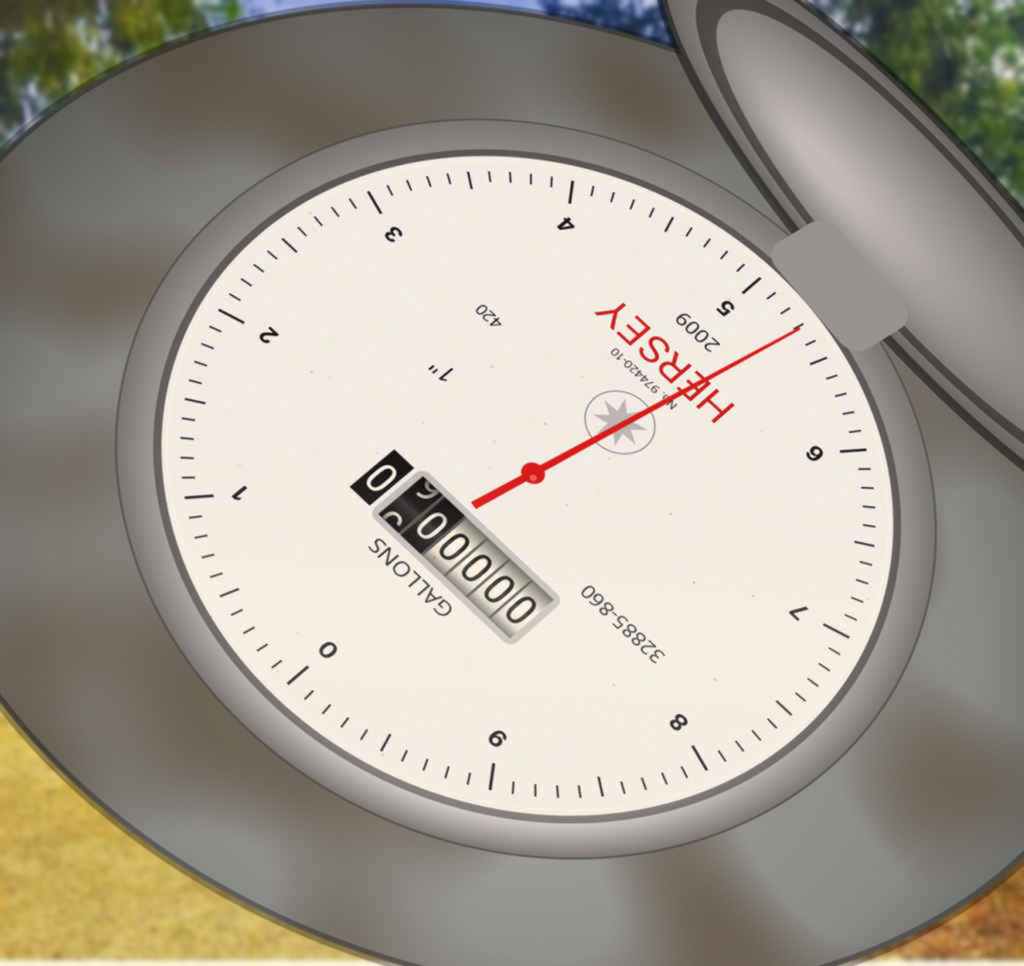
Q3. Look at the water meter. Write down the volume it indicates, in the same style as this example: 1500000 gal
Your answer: 55.3 gal
